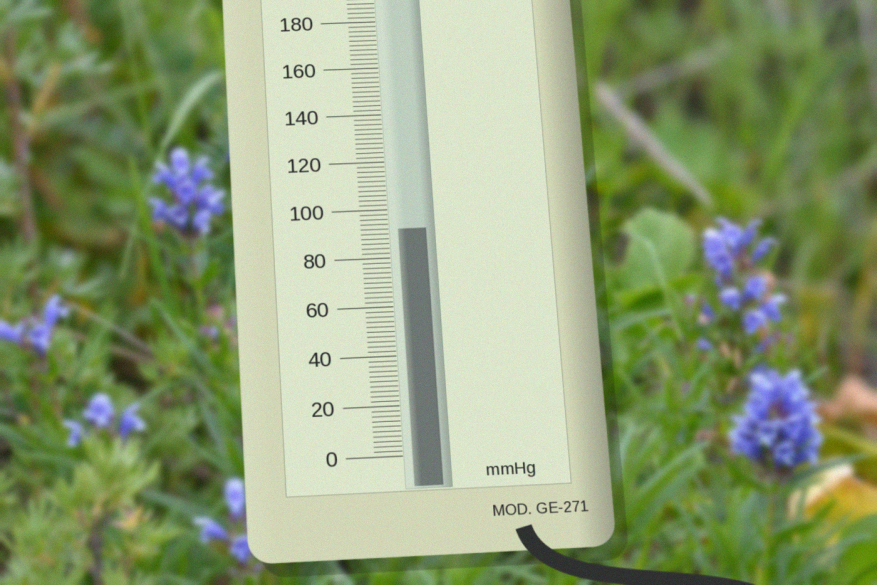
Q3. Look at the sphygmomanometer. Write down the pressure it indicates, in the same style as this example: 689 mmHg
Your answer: 92 mmHg
